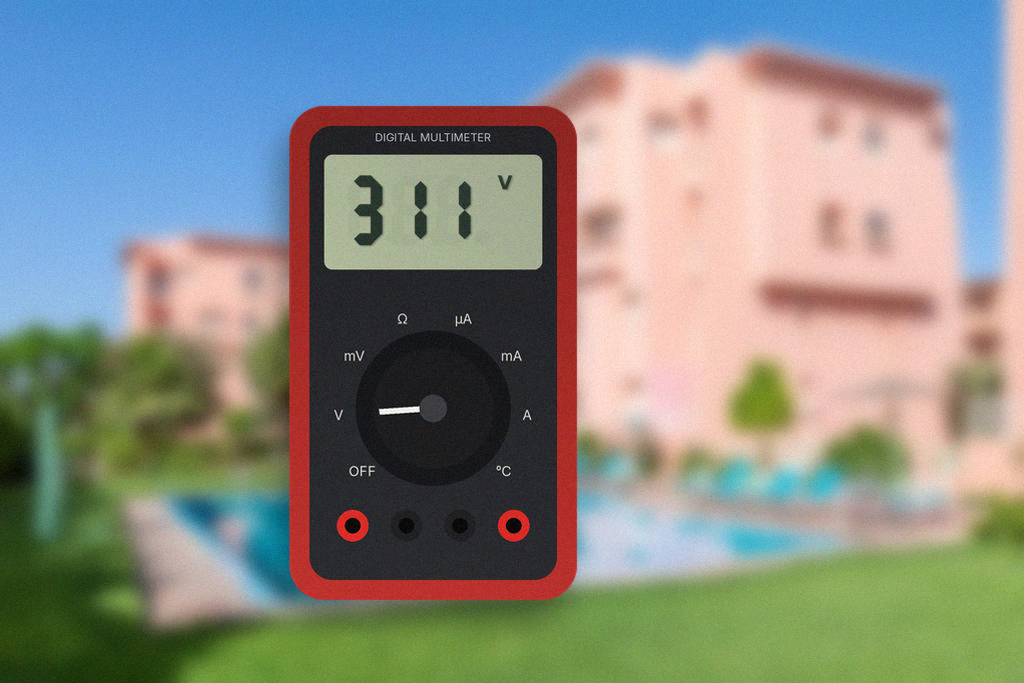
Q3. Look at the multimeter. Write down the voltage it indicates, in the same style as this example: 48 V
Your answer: 311 V
